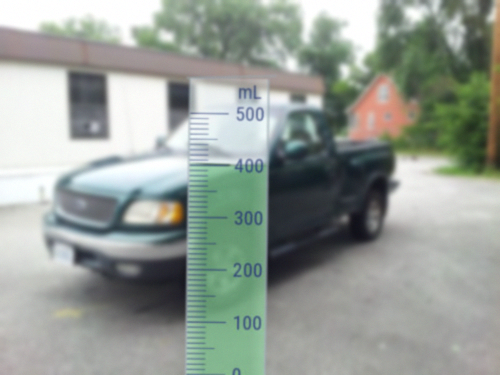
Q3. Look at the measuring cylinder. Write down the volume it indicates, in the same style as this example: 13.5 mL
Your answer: 400 mL
